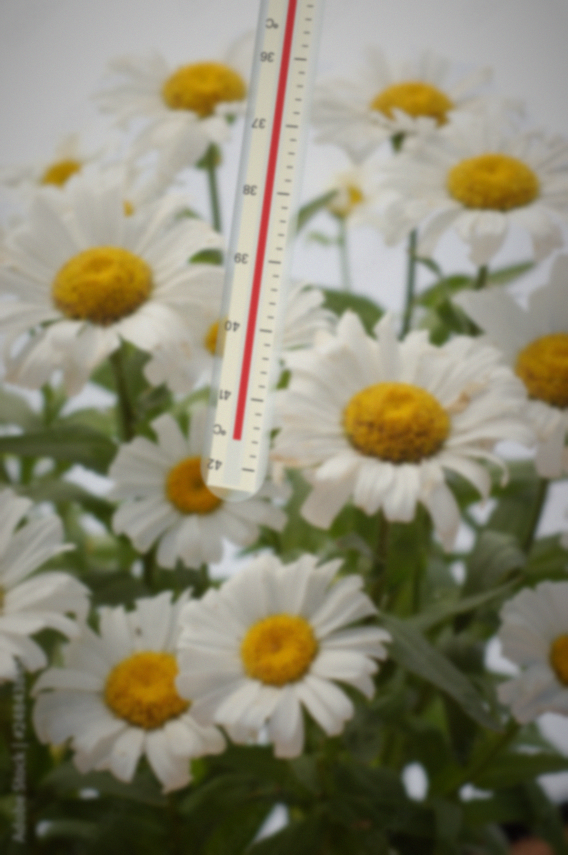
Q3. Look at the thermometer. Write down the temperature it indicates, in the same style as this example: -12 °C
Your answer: 41.6 °C
